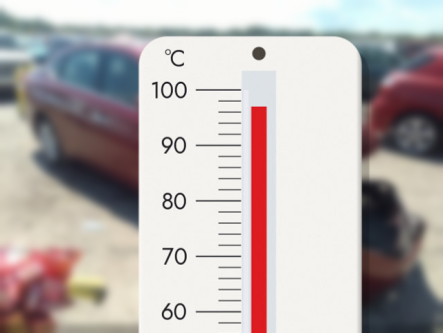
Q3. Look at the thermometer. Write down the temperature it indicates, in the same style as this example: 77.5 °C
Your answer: 97 °C
